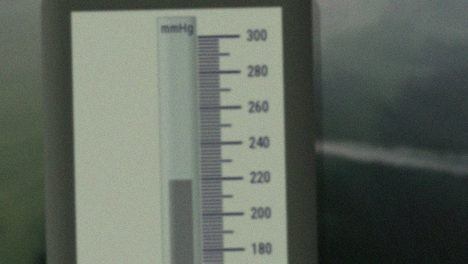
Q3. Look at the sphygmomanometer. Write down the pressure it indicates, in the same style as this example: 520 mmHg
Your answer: 220 mmHg
